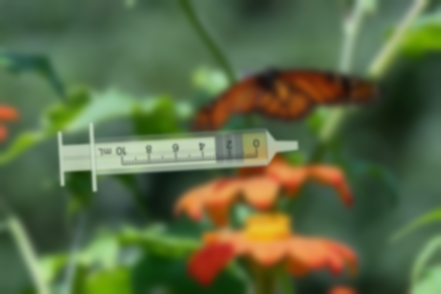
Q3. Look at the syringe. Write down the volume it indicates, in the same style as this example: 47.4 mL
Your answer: 1 mL
